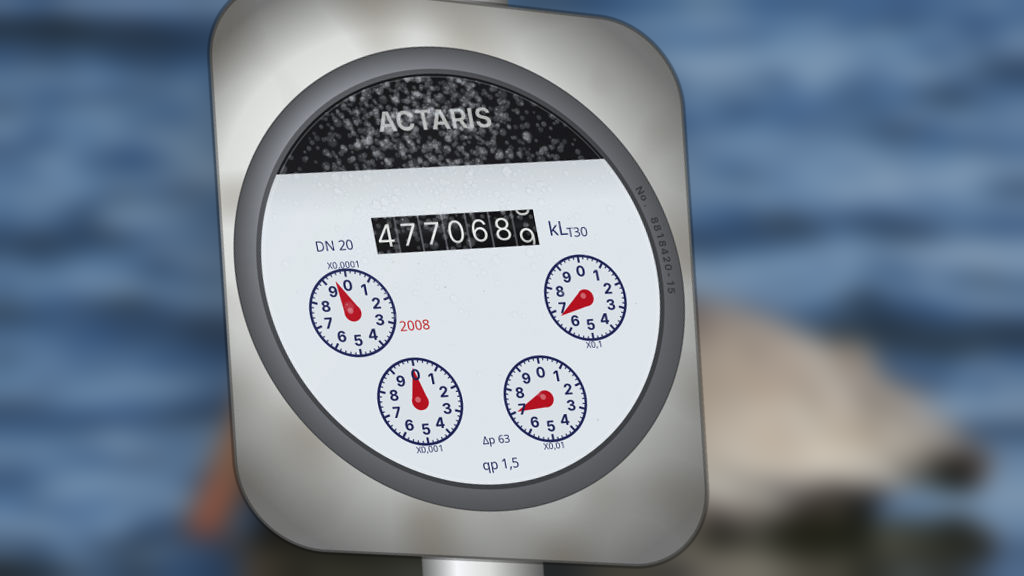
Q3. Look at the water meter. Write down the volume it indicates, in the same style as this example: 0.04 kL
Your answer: 4770688.6699 kL
